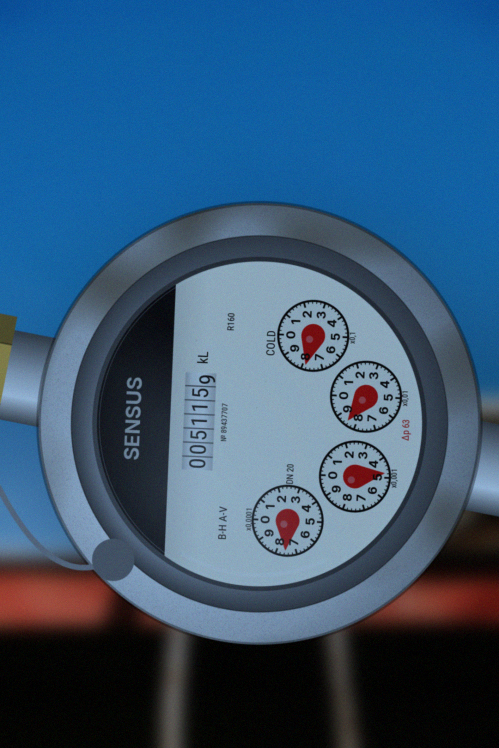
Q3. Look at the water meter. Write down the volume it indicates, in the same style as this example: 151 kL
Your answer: 51158.7847 kL
